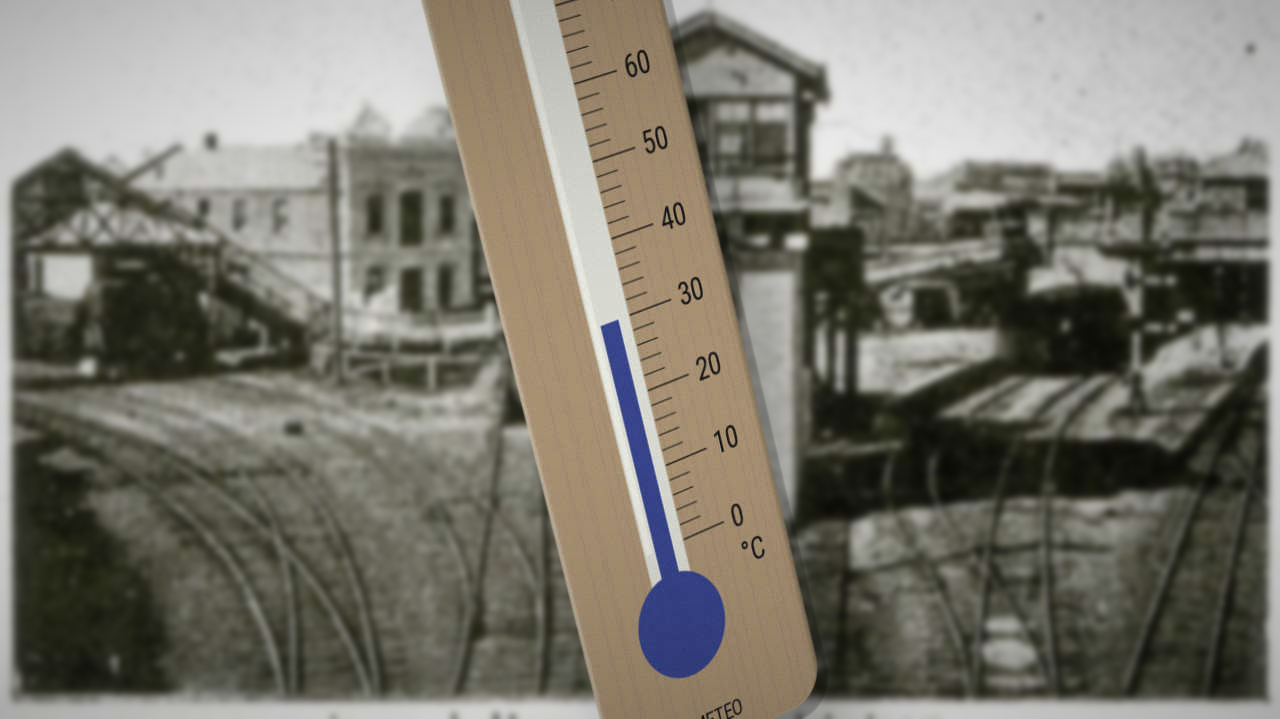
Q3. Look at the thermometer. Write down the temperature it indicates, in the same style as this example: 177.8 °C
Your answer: 30 °C
